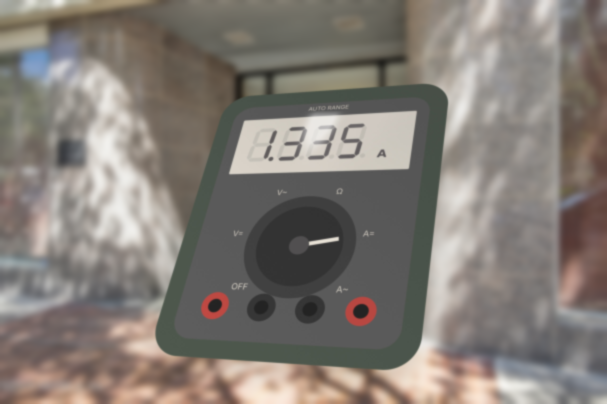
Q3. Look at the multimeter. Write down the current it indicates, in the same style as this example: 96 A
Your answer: 1.335 A
